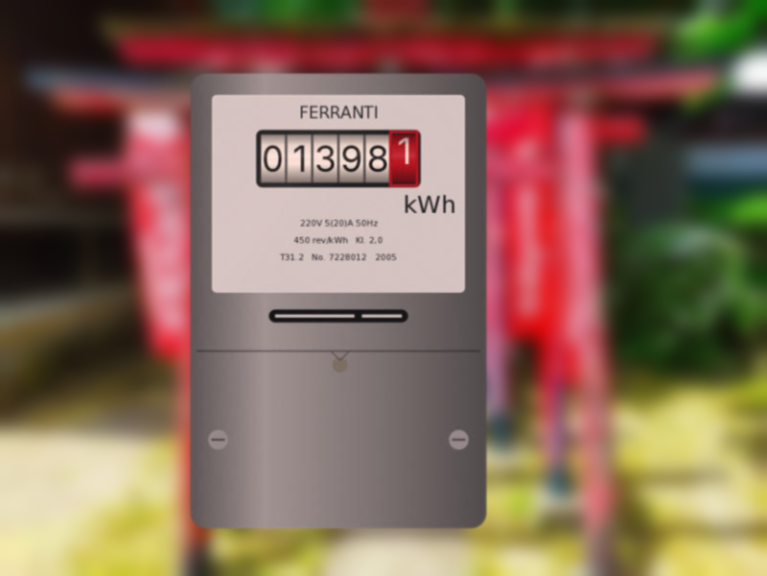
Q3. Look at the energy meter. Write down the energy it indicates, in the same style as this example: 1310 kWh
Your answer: 1398.1 kWh
